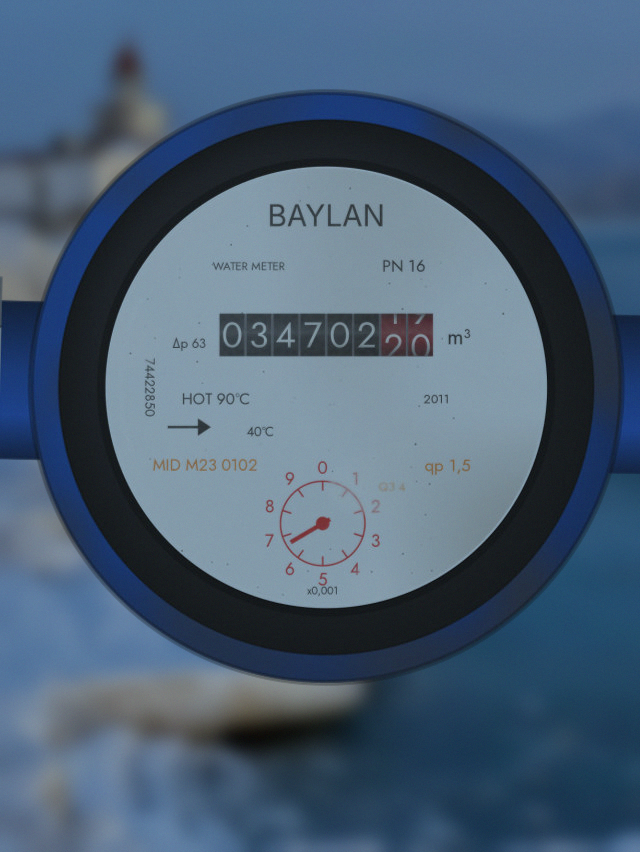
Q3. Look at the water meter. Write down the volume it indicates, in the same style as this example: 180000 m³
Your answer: 34702.196 m³
